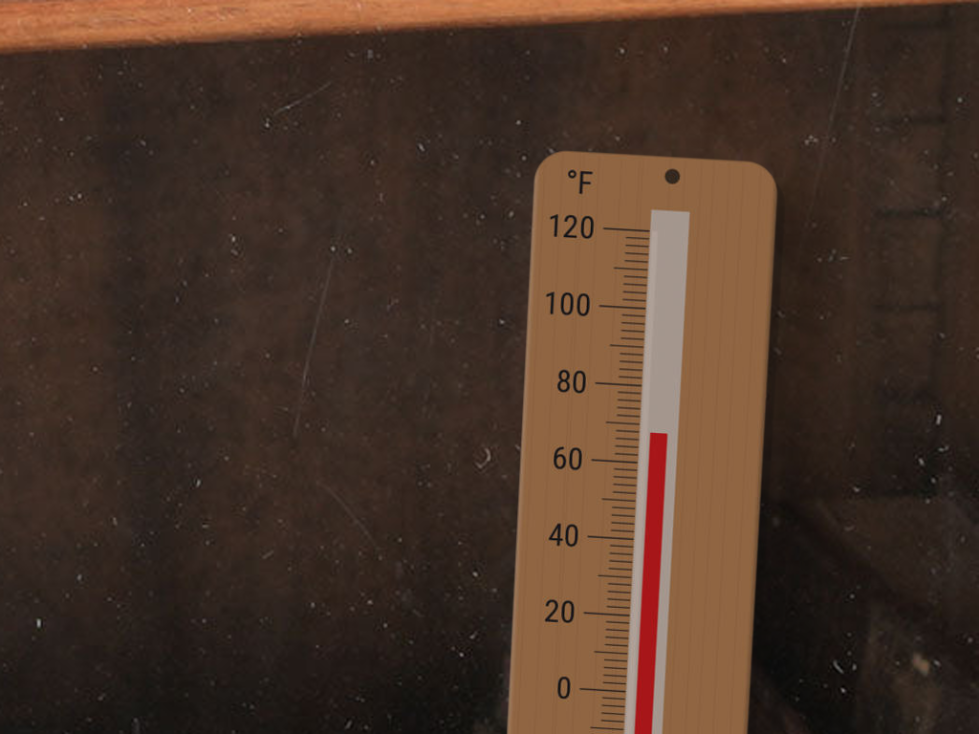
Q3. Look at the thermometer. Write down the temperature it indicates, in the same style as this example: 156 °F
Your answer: 68 °F
